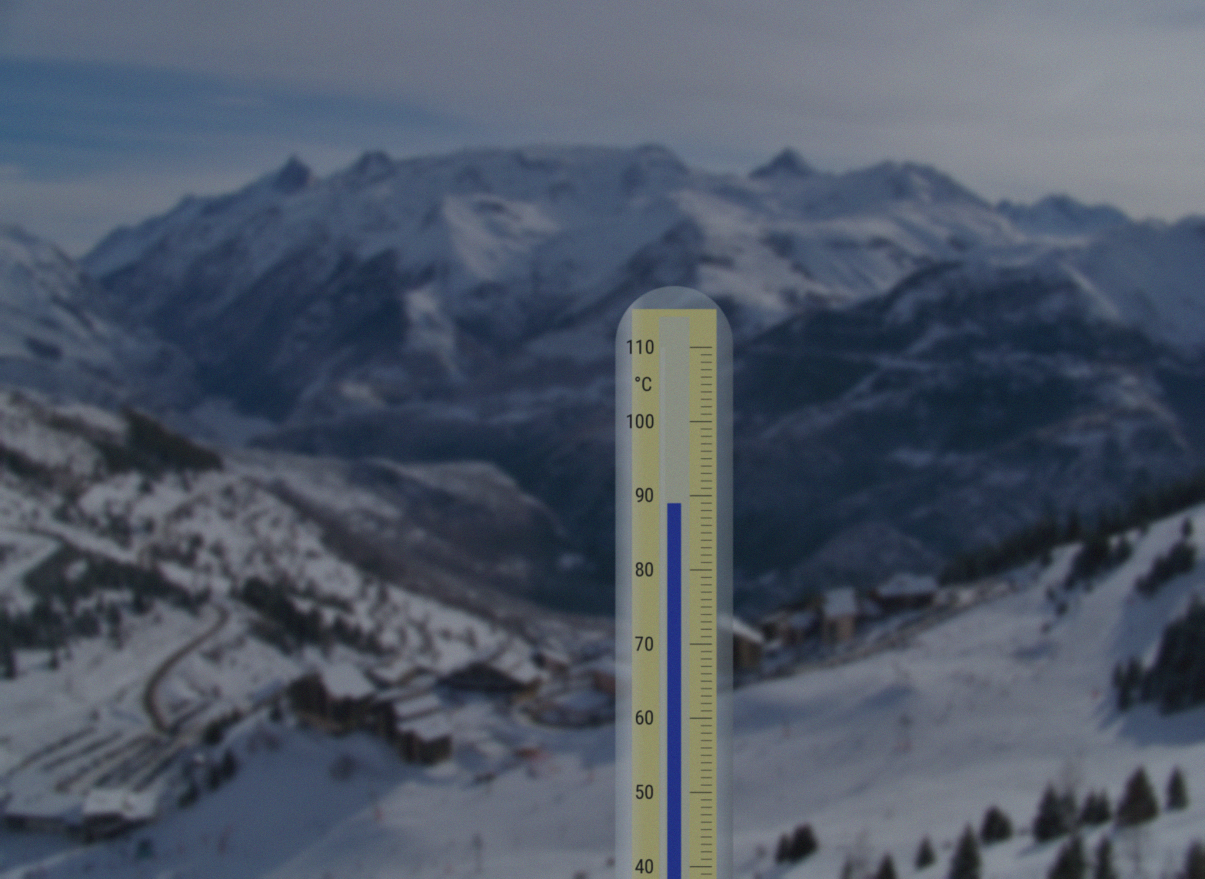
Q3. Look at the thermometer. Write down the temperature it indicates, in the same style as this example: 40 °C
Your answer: 89 °C
